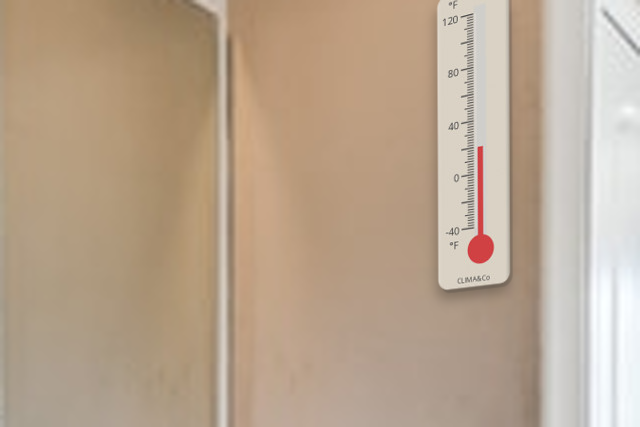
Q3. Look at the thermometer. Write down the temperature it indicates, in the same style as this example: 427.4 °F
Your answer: 20 °F
